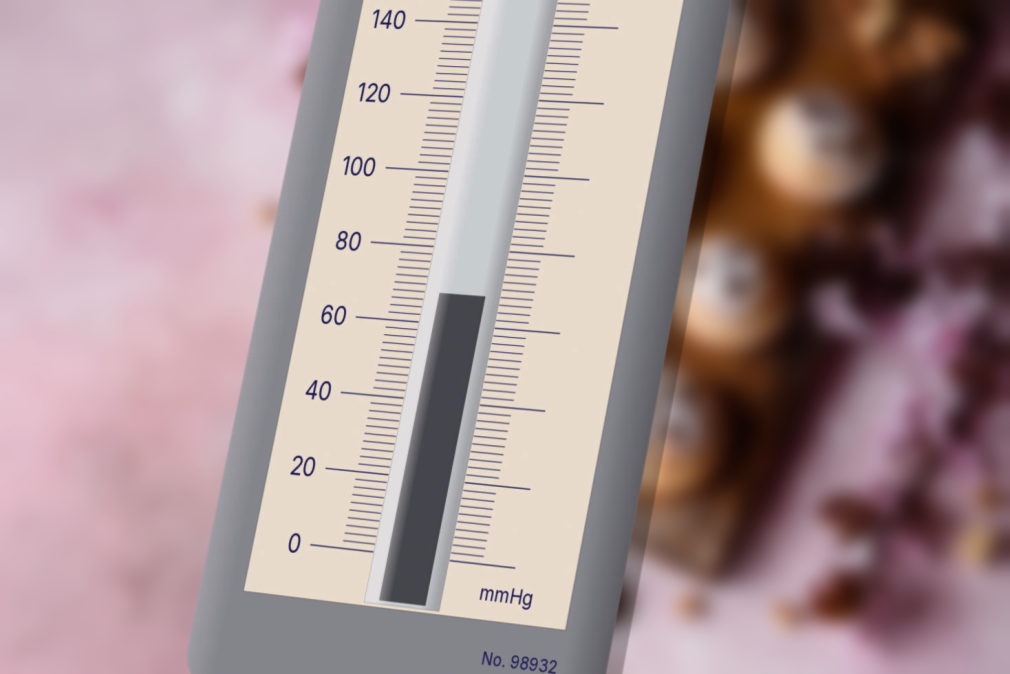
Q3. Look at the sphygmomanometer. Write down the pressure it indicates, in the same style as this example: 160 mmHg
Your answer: 68 mmHg
